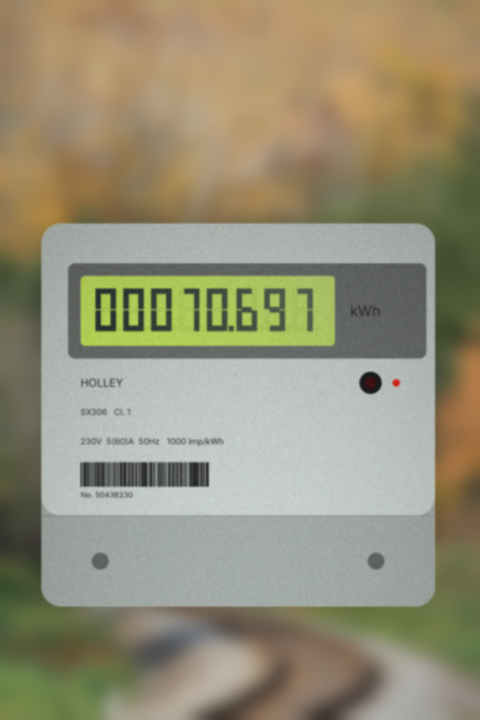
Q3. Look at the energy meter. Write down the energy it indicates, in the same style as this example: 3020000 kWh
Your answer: 70.697 kWh
